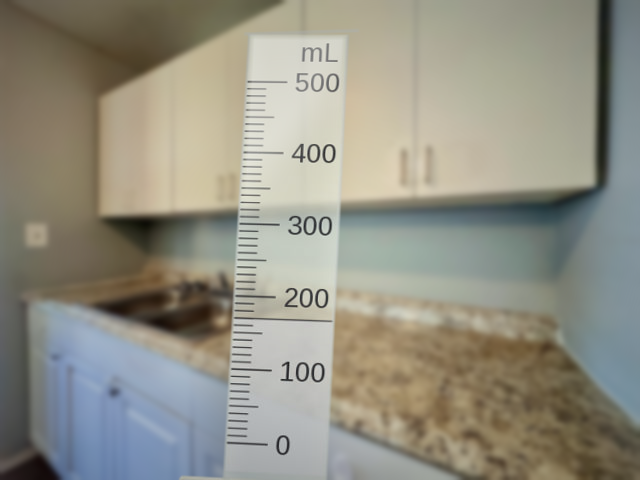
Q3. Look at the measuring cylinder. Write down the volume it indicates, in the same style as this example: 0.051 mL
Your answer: 170 mL
